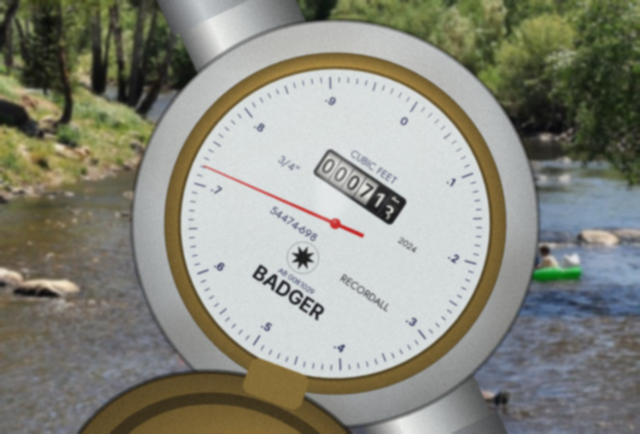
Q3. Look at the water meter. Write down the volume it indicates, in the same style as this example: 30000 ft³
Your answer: 712.72 ft³
